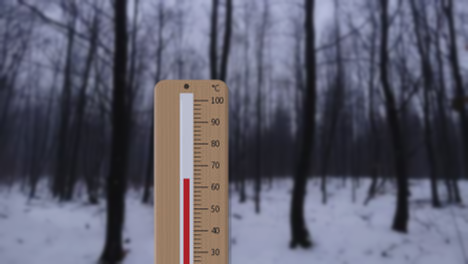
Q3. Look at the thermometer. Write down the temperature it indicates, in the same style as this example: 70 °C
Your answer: 64 °C
